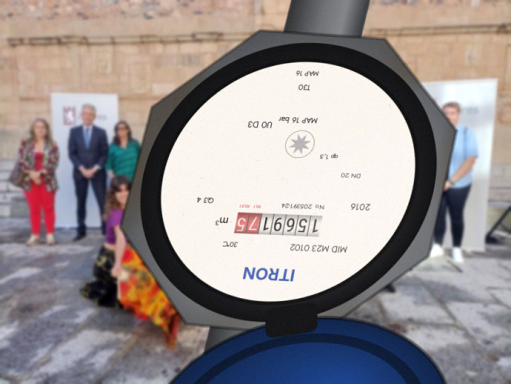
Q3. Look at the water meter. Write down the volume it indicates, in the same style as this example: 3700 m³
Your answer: 15691.75 m³
